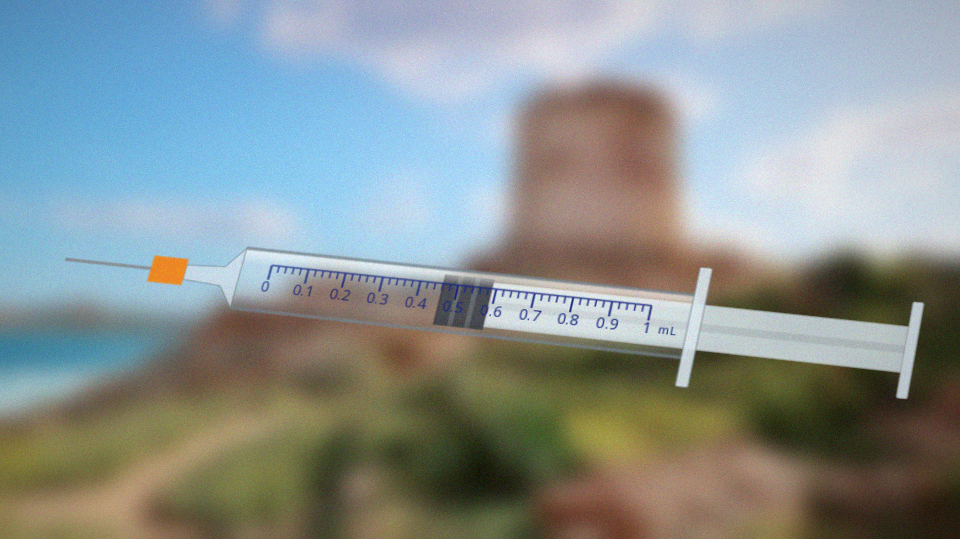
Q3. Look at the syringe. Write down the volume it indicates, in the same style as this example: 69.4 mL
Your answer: 0.46 mL
